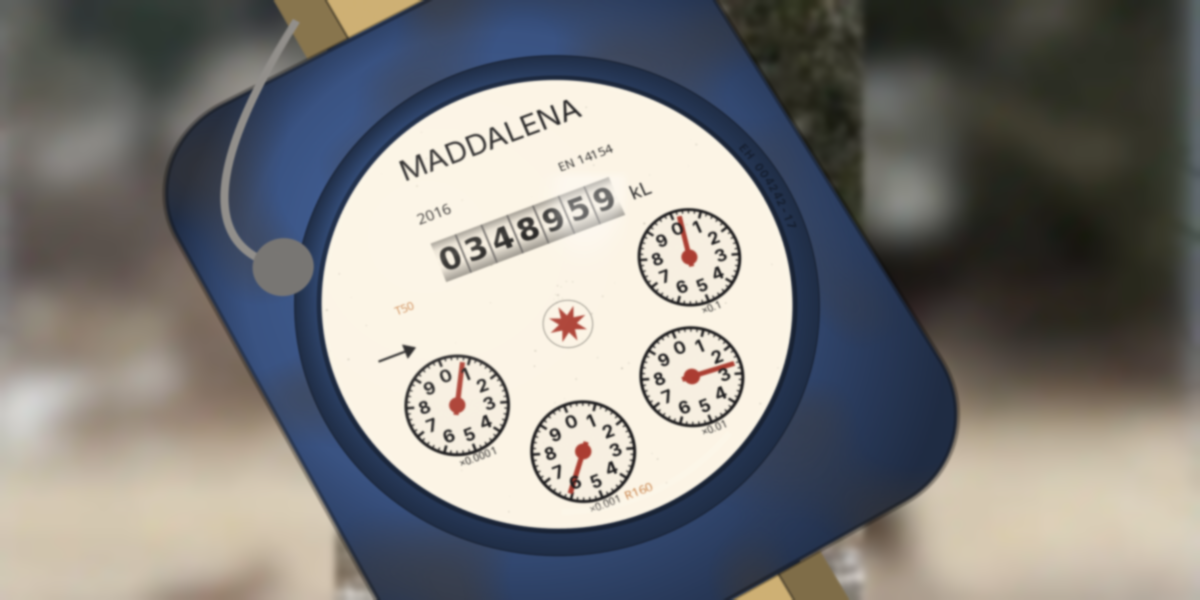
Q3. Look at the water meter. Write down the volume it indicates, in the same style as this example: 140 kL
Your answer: 348959.0260 kL
